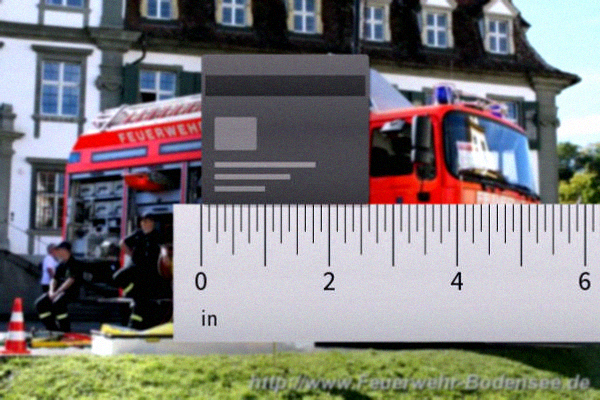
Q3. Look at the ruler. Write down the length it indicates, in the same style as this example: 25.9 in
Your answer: 2.625 in
